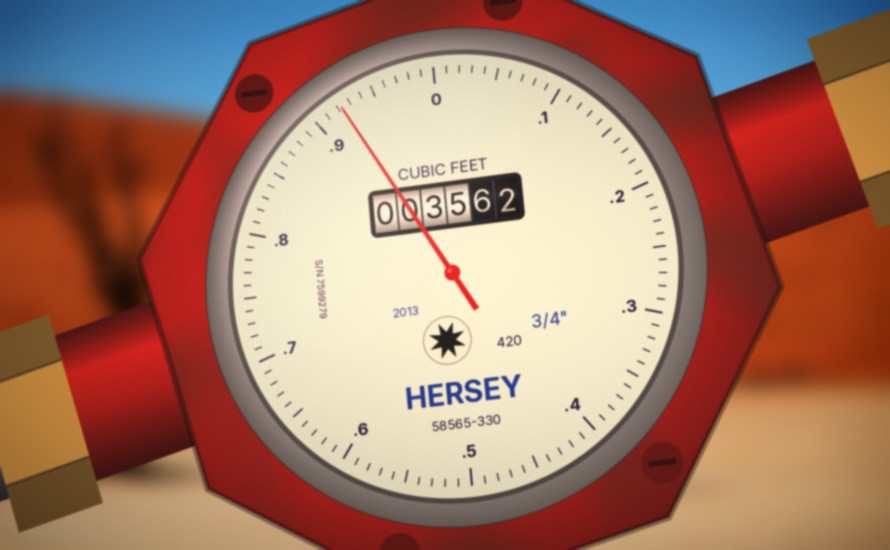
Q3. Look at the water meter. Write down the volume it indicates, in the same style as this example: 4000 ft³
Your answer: 3561.92 ft³
